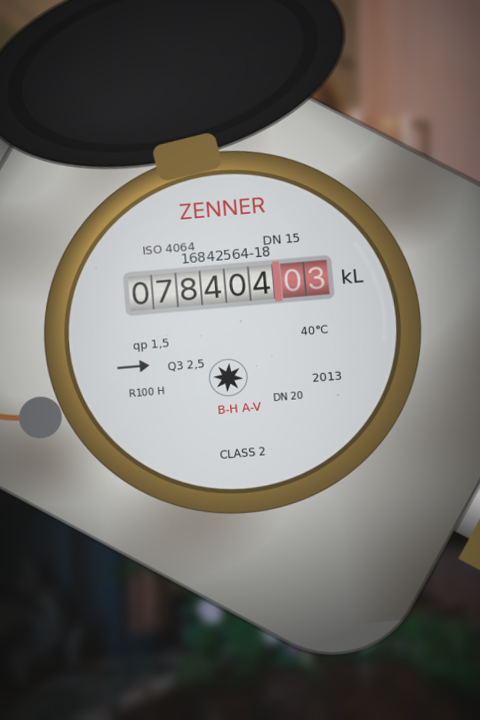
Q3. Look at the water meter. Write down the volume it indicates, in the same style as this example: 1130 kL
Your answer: 78404.03 kL
